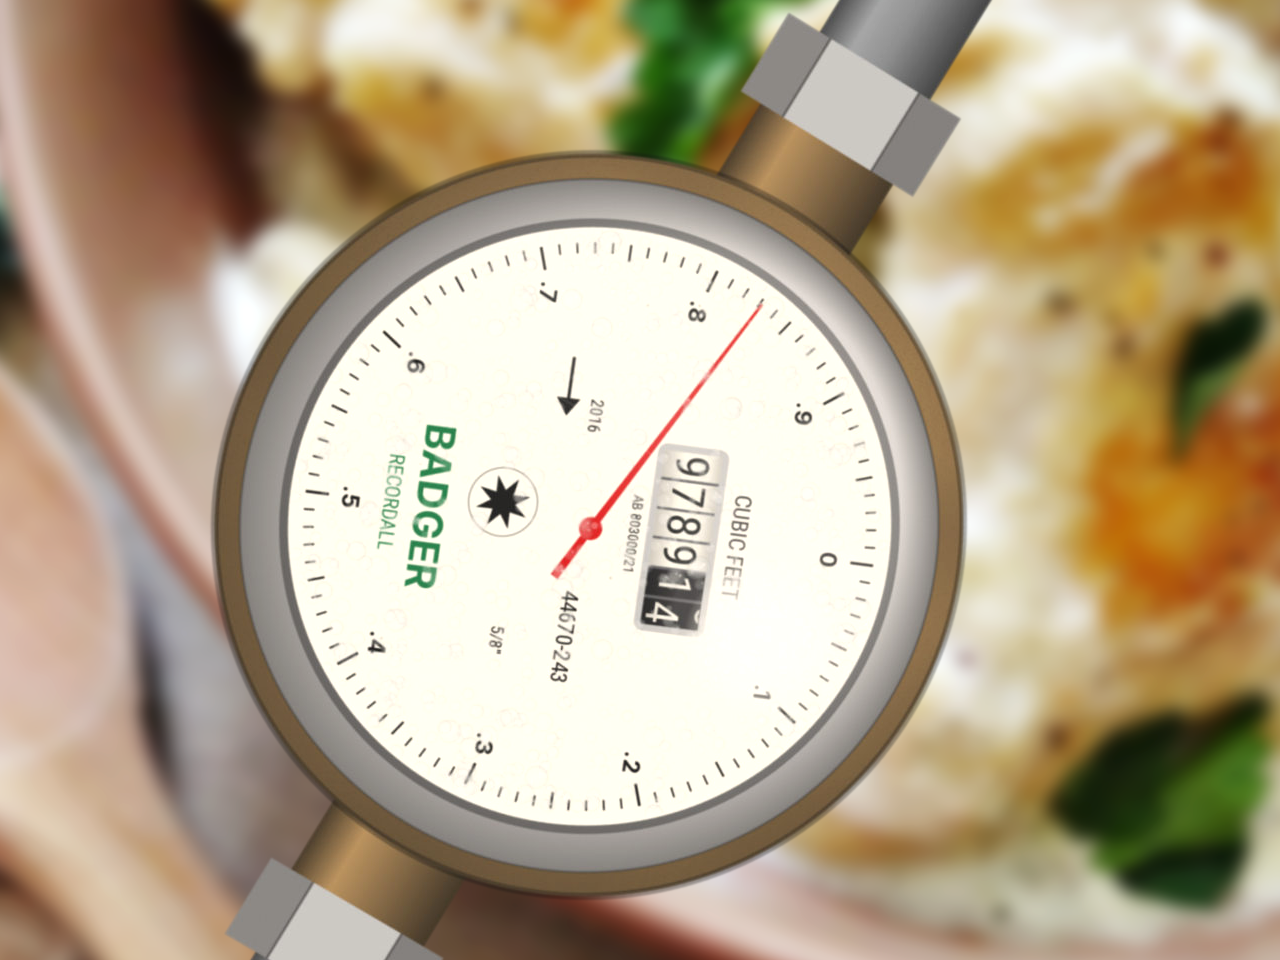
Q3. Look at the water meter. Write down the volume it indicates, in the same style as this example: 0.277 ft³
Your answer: 978913.83 ft³
